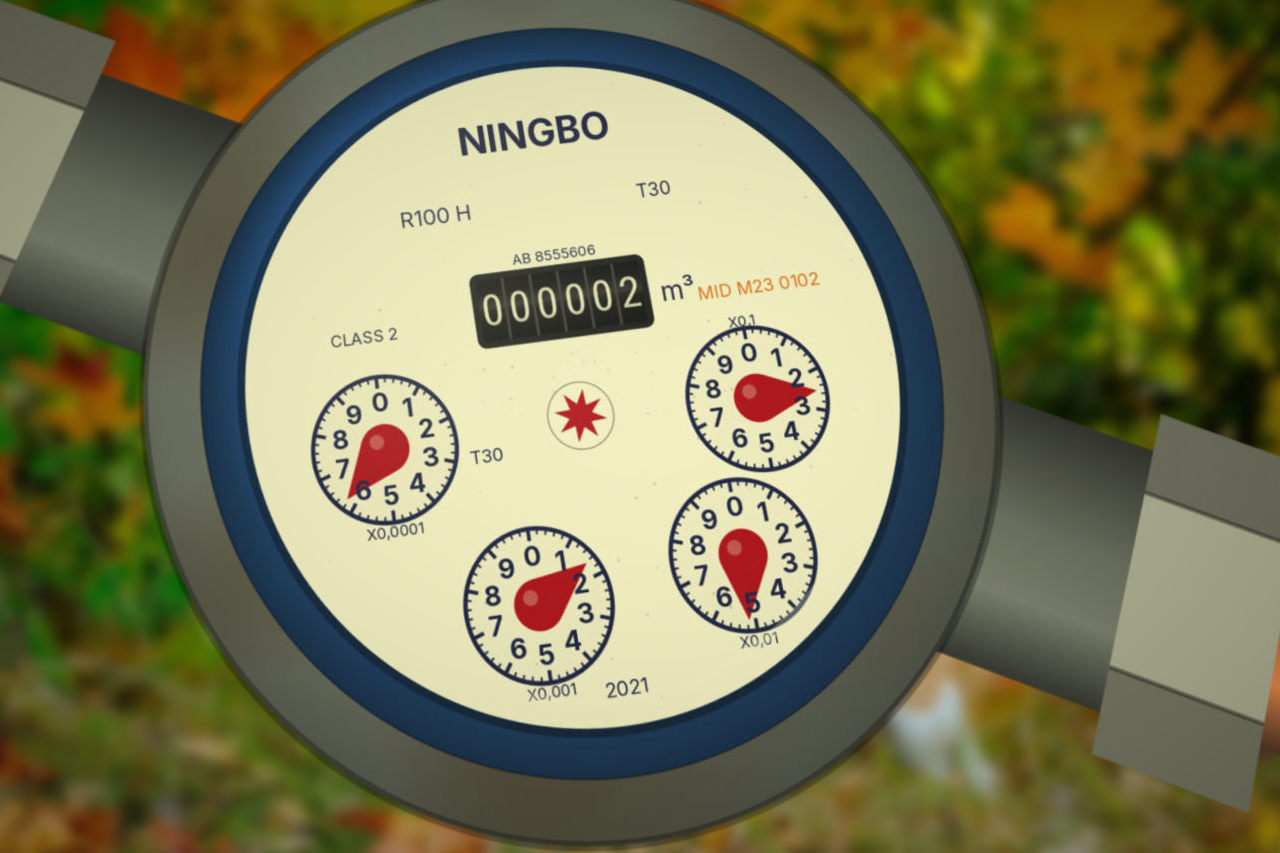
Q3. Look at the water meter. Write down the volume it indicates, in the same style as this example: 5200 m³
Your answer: 2.2516 m³
